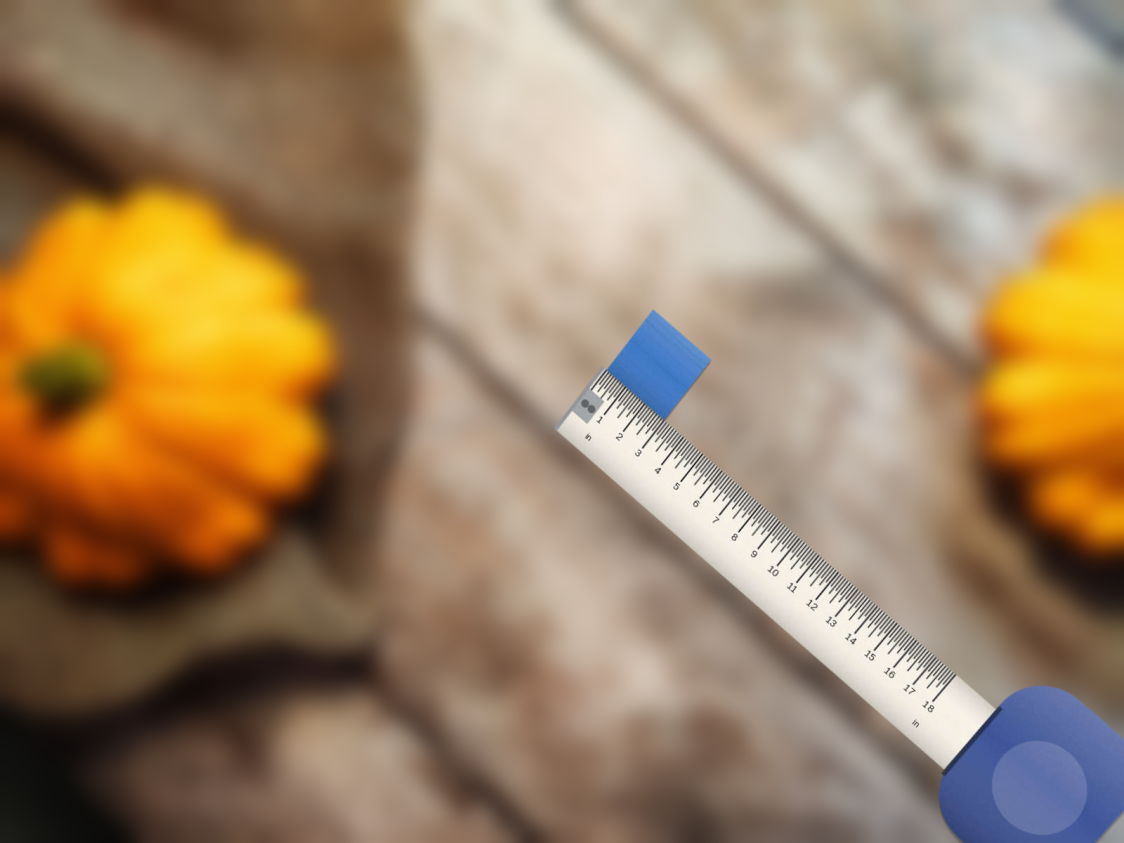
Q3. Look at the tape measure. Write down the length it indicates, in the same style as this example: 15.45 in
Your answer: 3 in
